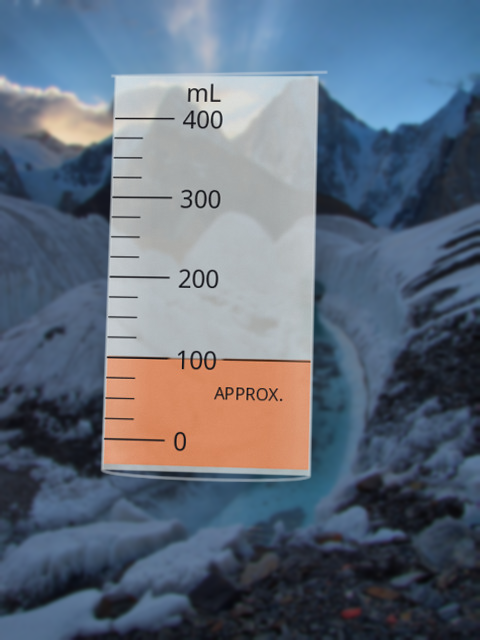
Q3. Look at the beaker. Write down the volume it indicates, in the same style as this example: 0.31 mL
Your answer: 100 mL
